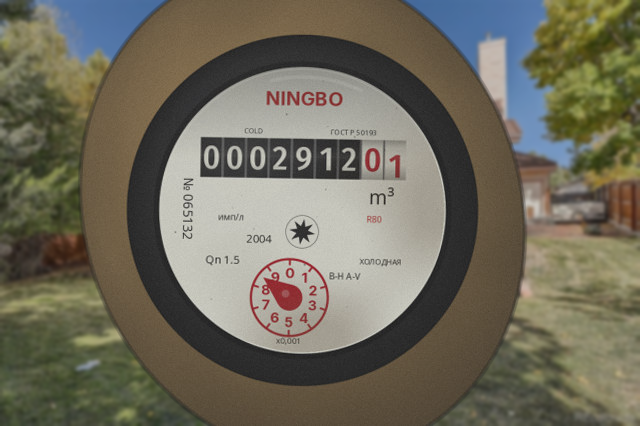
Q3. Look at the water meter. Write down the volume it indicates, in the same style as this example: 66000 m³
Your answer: 2912.008 m³
